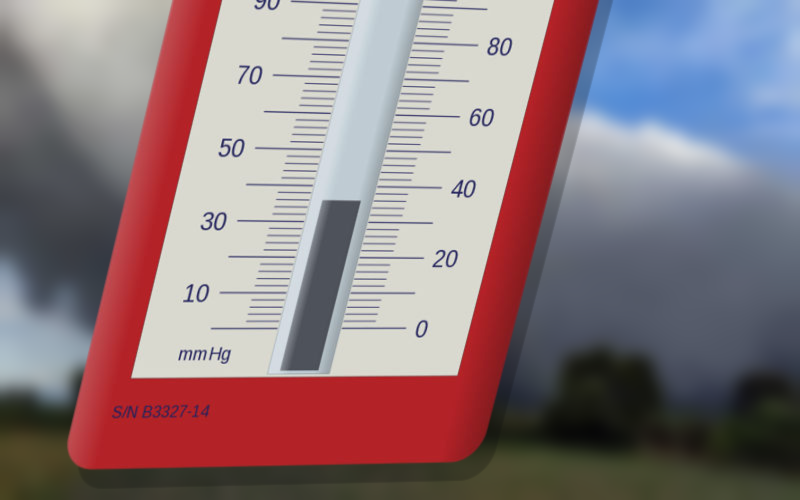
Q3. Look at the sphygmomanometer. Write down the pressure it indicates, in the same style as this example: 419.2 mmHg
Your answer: 36 mmHg
